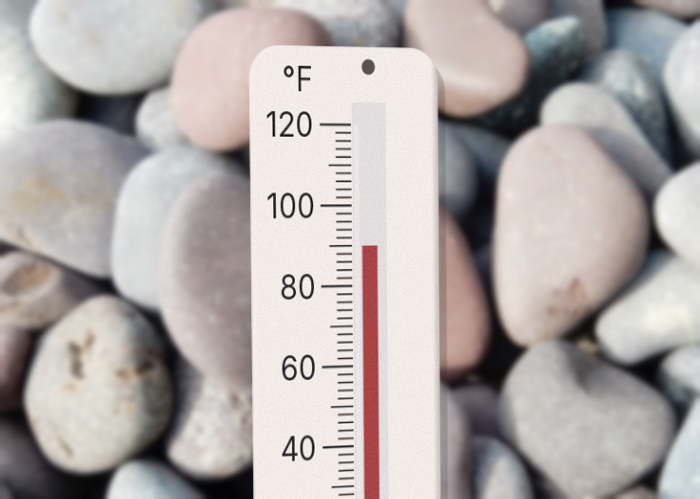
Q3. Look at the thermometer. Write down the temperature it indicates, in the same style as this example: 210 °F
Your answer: 90 °F
